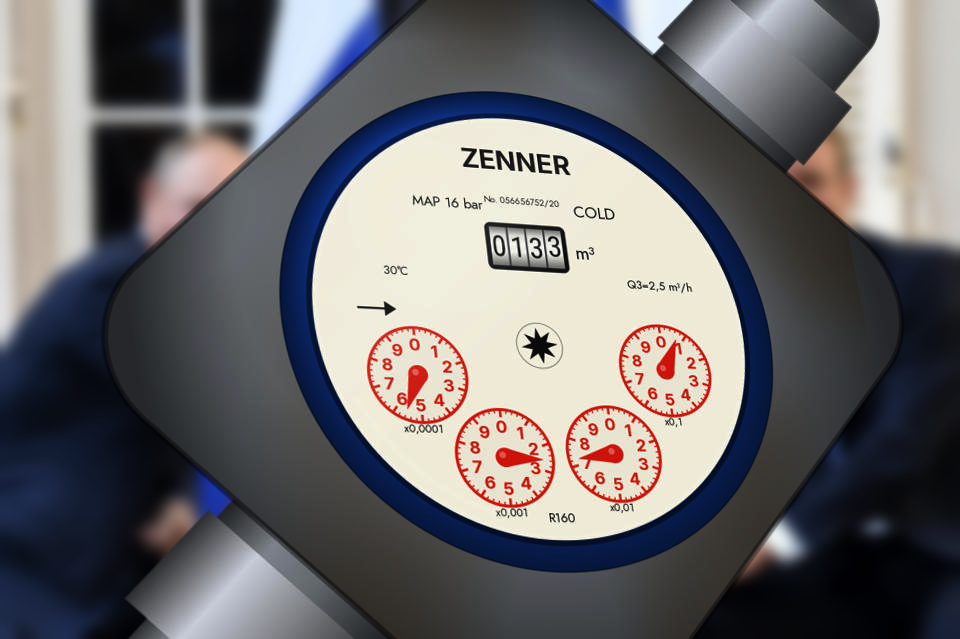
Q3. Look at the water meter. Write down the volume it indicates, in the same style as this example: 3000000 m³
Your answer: 133.0725 m³
